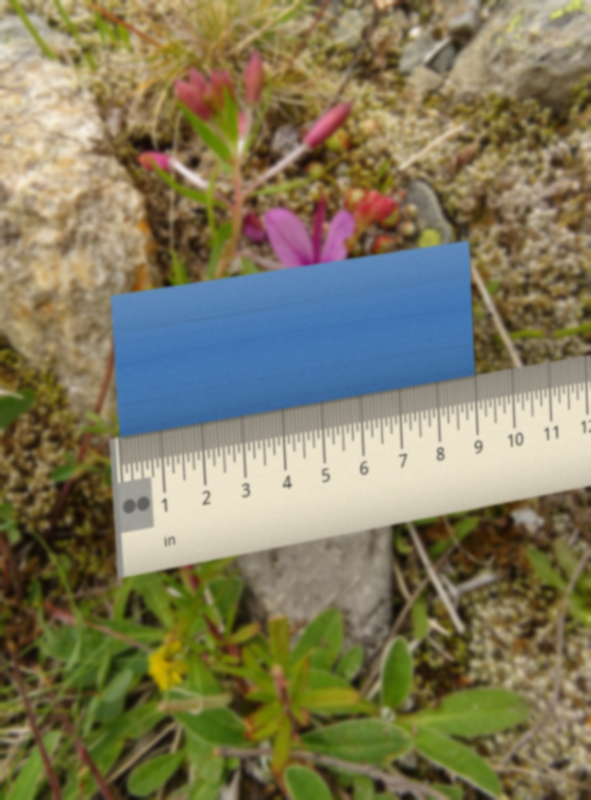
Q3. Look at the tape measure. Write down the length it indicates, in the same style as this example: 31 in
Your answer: 9 in
